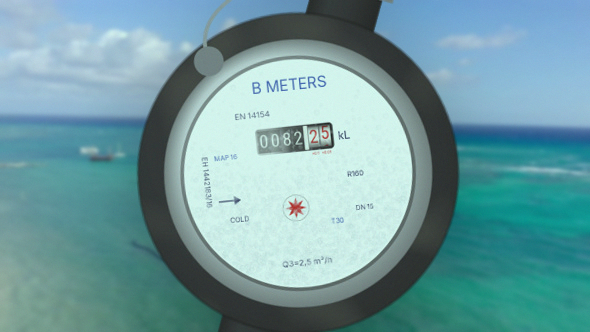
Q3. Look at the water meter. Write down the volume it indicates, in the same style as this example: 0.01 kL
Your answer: 82.25 kL
